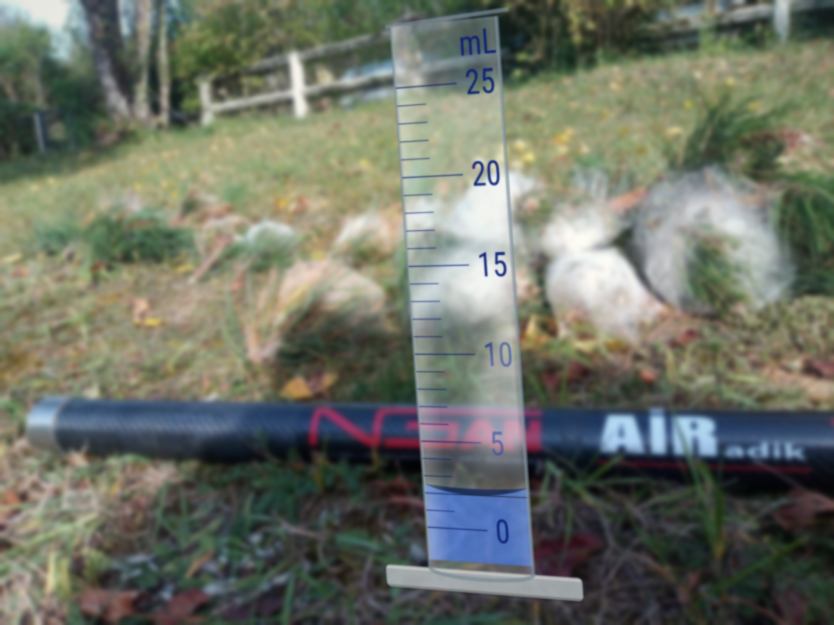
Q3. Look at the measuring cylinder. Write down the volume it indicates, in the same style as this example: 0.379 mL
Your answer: 2 mL
